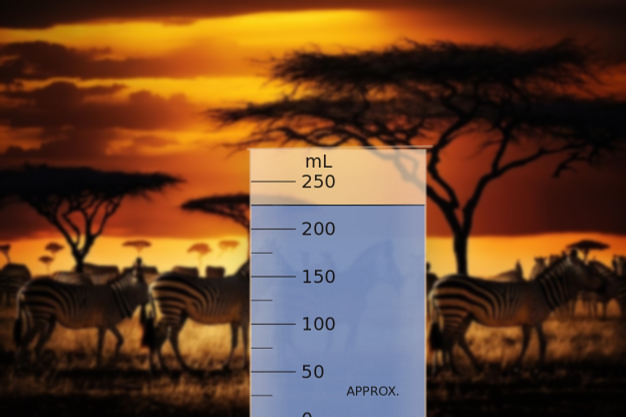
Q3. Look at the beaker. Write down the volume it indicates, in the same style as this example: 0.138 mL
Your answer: 225 mL
